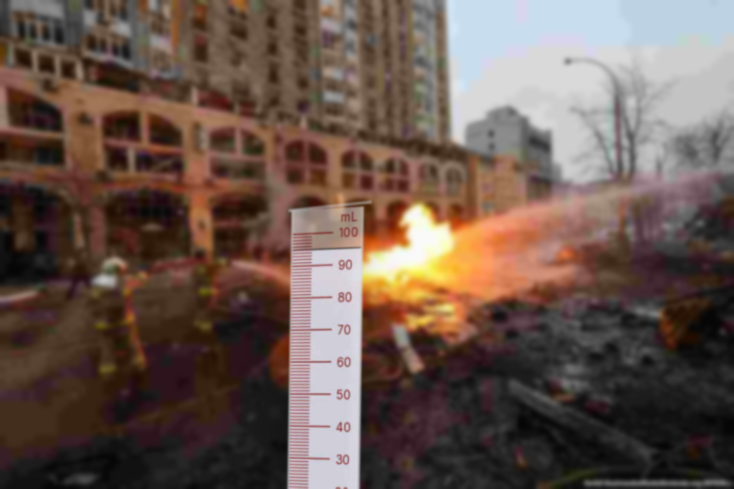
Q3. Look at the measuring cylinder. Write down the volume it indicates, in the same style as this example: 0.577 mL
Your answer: 95 mL
